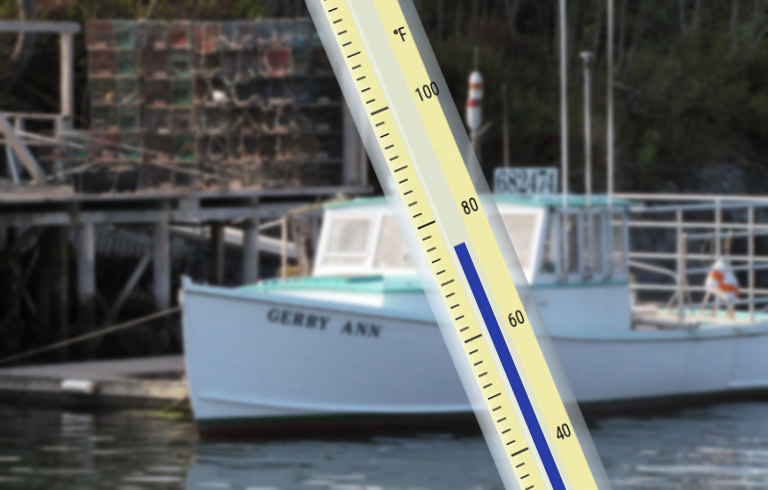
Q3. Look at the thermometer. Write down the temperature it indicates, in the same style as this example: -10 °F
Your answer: 75 °F
